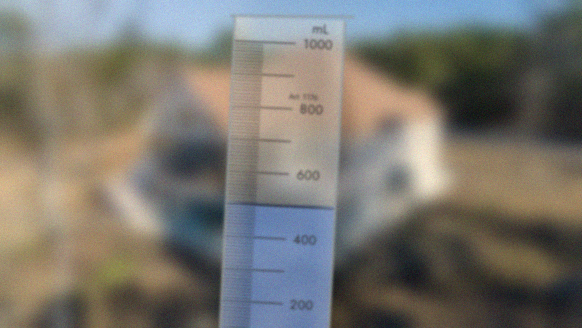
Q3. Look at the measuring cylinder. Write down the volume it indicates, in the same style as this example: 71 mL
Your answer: 500 mL
